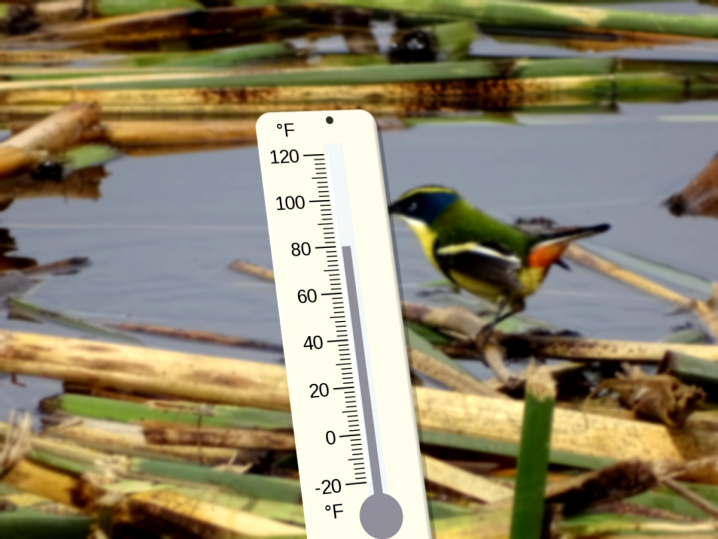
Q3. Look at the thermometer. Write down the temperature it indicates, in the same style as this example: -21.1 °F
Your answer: 80 °F
